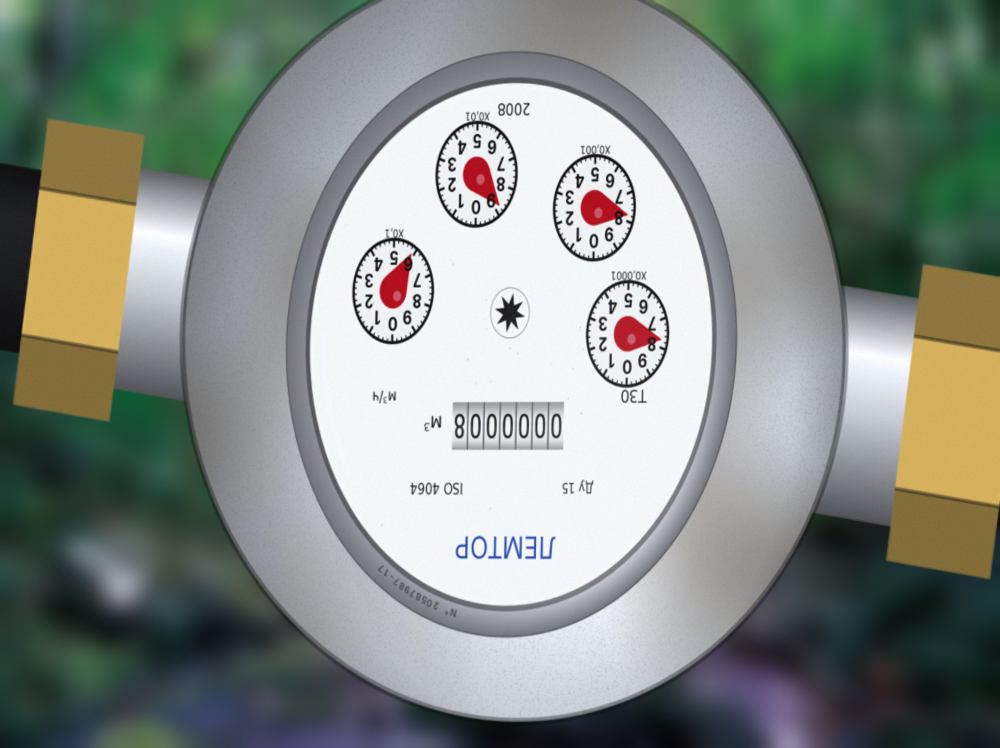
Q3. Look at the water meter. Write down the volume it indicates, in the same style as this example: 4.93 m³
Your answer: 8.5877 m³
